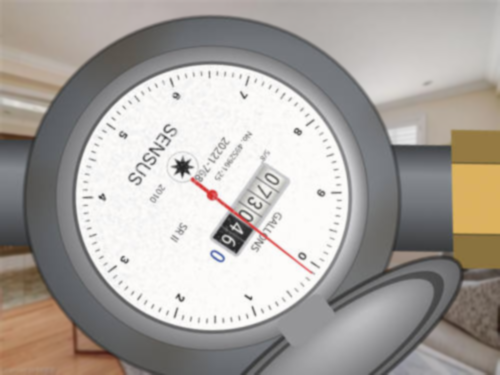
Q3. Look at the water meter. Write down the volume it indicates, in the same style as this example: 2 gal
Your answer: 730460.1 gal
